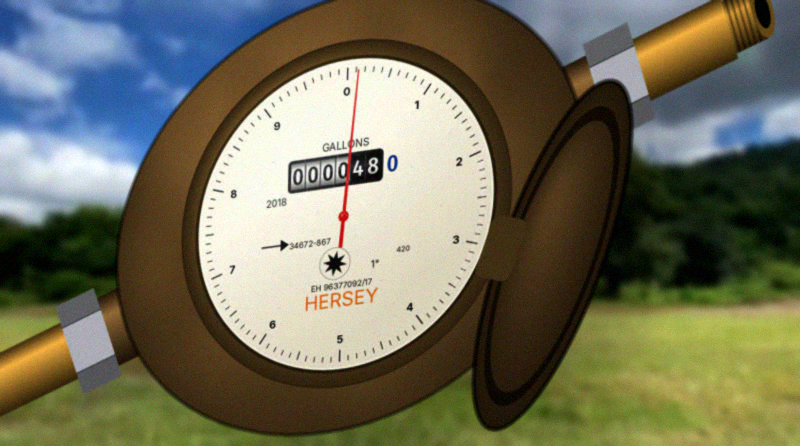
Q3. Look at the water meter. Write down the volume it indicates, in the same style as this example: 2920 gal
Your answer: 480.1 gal
